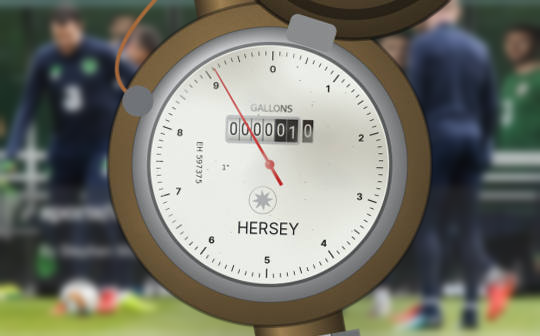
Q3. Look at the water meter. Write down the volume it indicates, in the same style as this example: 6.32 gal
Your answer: 9.1 gal
